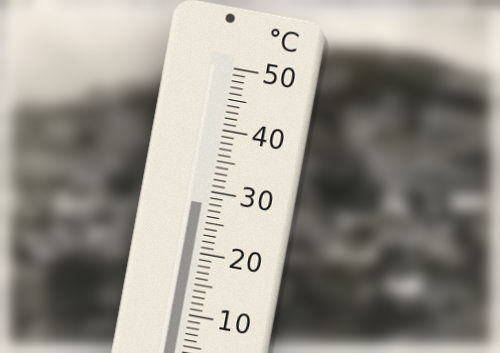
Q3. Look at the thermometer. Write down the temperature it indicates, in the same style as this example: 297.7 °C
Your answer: 28 °C
